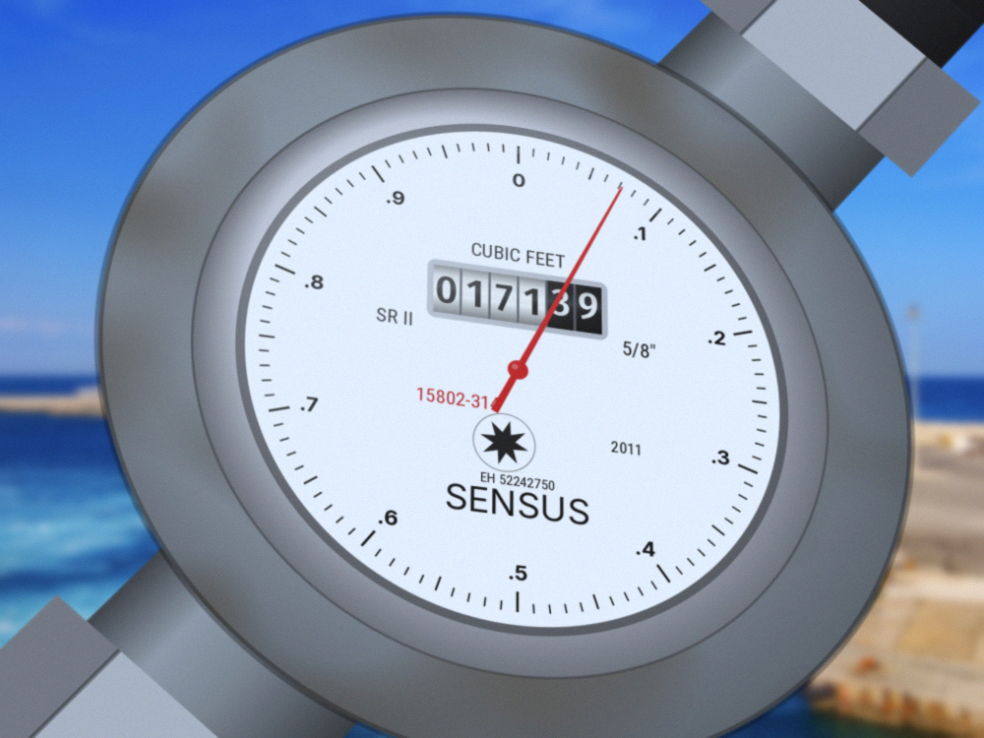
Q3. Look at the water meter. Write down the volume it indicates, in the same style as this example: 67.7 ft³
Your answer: 17139.07 ft³
